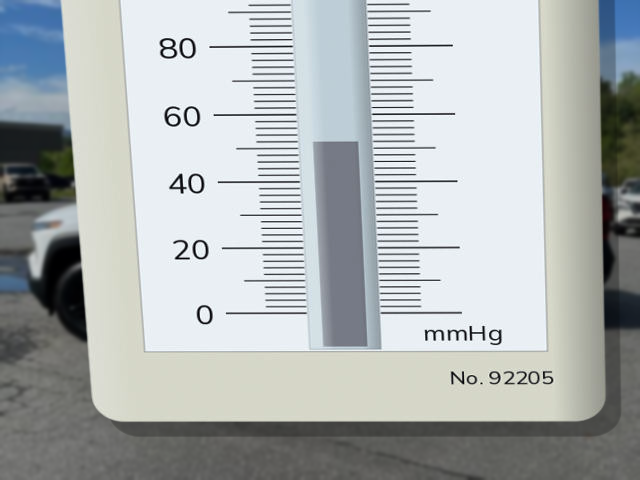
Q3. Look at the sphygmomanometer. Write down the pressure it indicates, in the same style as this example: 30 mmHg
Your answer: 52 mmHg
